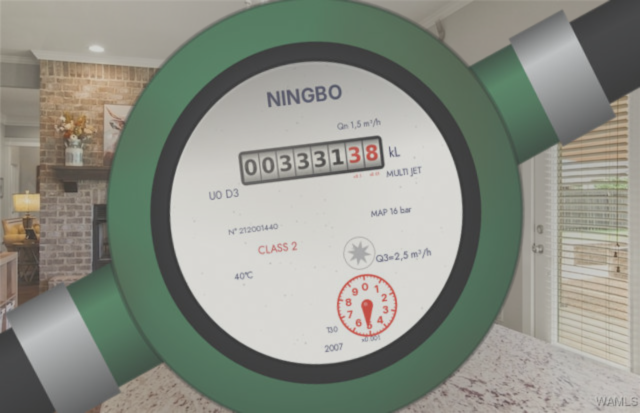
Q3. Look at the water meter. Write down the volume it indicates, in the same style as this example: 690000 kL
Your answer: 3331.385 kL
